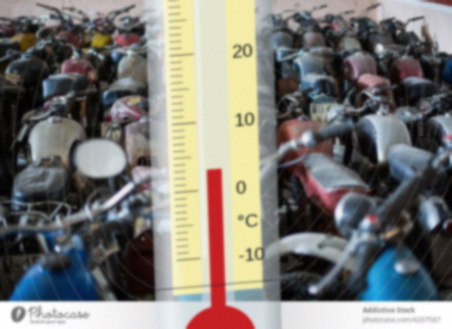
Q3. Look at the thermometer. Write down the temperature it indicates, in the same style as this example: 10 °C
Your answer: 3 °C
